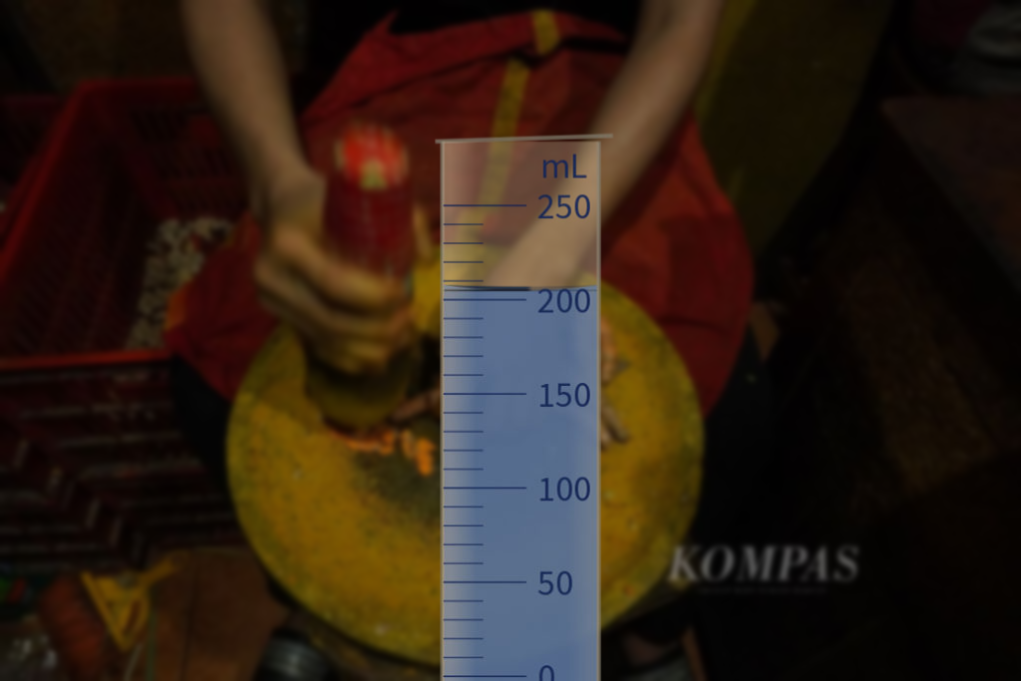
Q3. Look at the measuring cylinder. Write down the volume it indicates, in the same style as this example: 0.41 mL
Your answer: 205 mL
